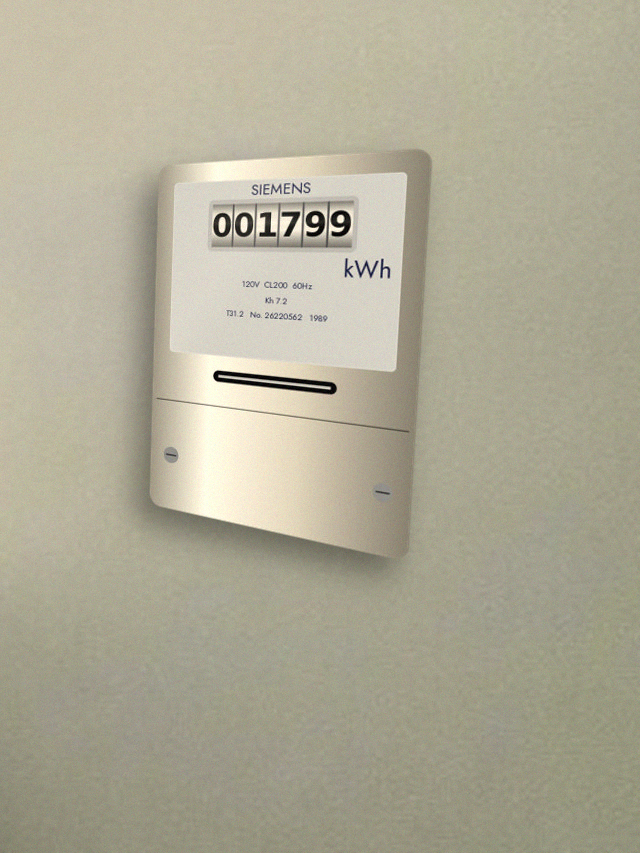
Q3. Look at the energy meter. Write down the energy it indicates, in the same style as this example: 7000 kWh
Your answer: 1799 kWh
